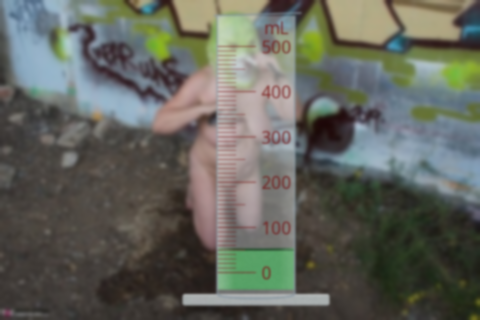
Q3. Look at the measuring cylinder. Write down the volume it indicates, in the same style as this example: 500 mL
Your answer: 50 mL
